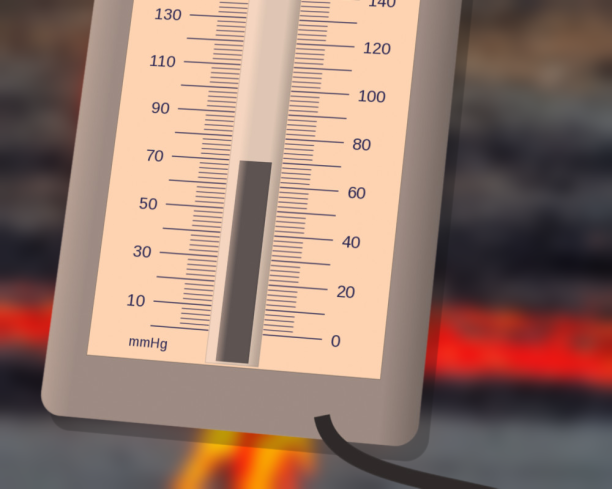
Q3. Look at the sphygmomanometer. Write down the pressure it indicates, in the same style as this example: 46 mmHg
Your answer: 70 mmHg
